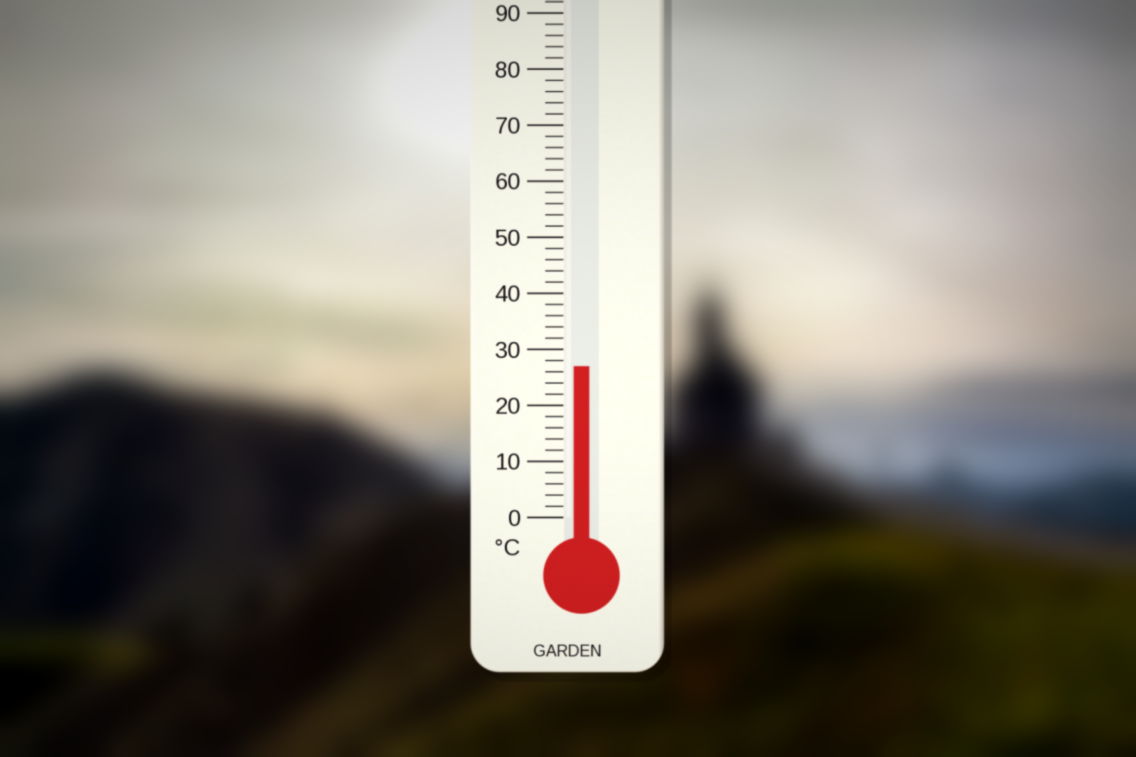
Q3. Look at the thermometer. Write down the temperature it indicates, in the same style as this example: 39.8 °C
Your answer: 27 °C
